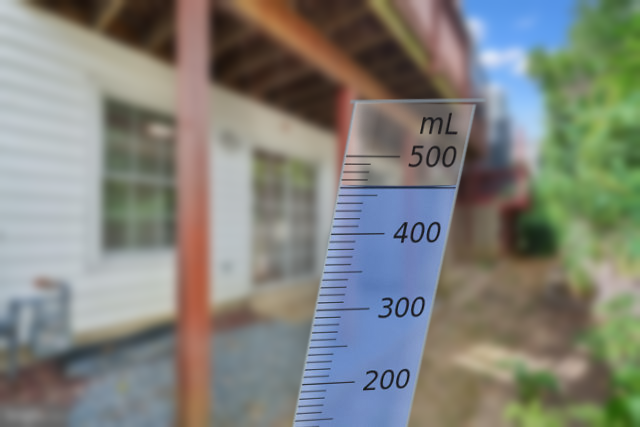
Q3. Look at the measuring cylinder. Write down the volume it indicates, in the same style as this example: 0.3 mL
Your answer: 460 mL
